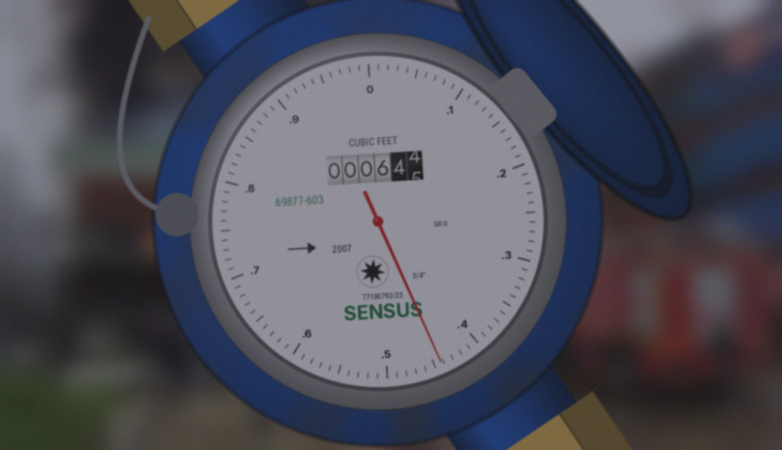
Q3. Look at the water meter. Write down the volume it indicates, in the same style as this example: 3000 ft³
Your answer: 644.44 ft³
